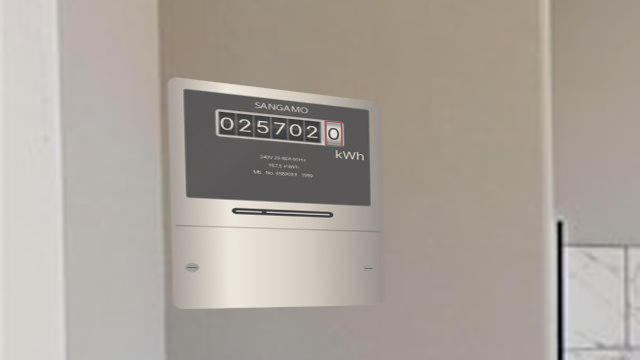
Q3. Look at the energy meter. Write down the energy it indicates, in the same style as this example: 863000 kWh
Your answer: 25702.0 kWh
